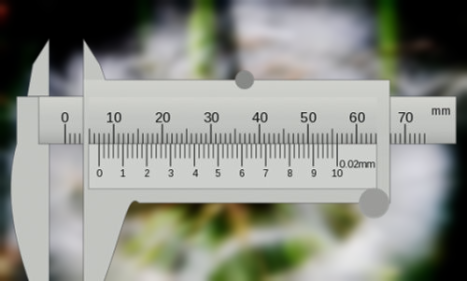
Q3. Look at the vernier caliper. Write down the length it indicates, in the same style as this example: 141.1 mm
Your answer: 7.0 mm
